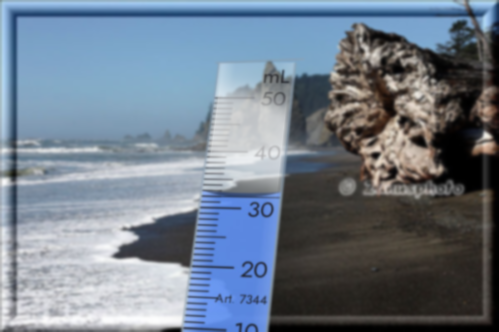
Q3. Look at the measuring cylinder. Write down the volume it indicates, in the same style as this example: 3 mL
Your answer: 32 mL
